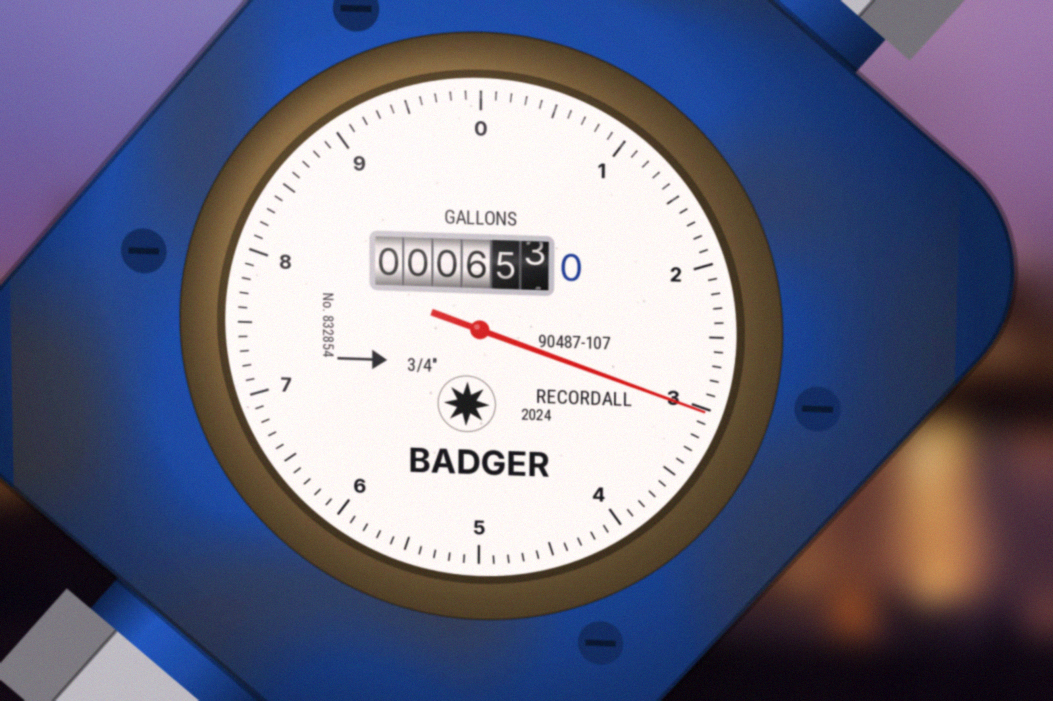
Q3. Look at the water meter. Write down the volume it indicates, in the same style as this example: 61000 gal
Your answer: 6533.0 gal
